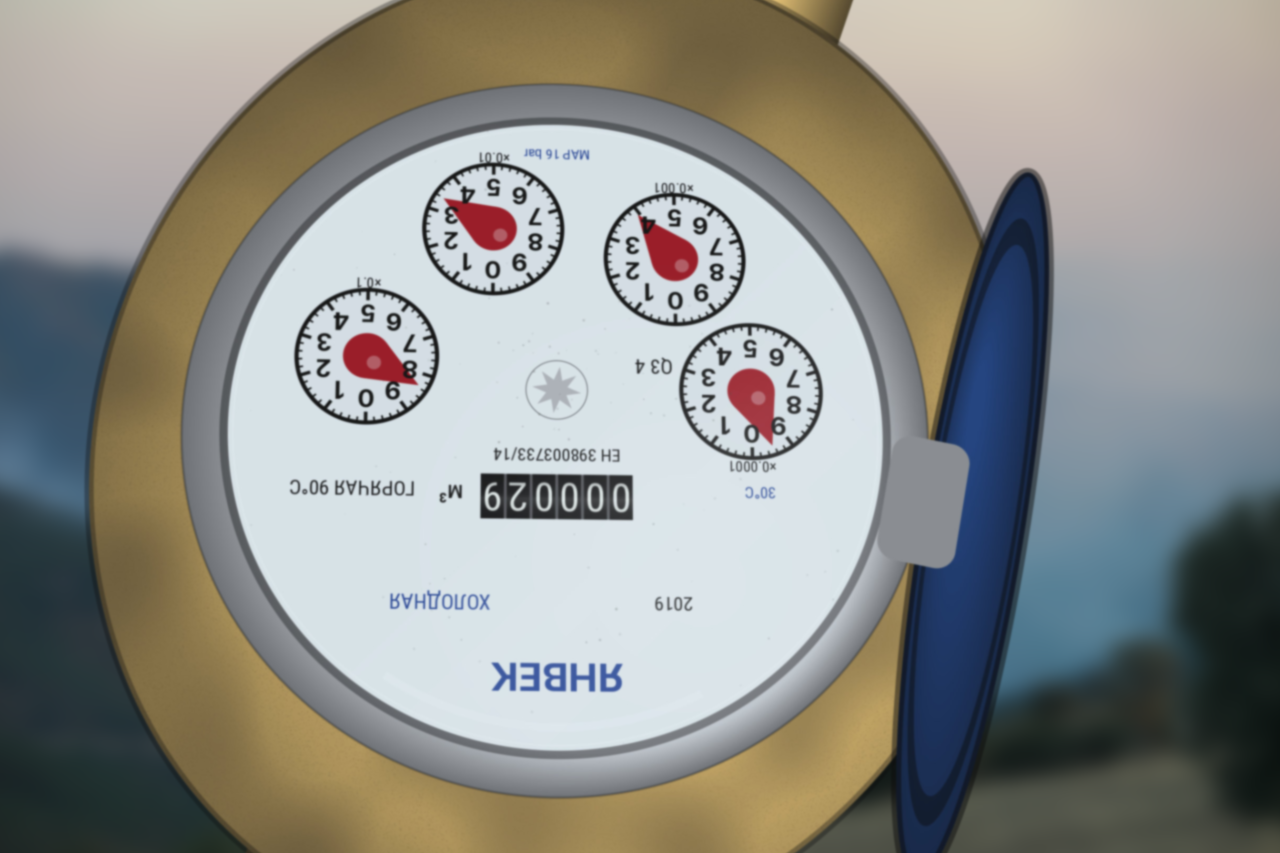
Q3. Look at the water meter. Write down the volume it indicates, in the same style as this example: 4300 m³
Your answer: 29.8339 m³
